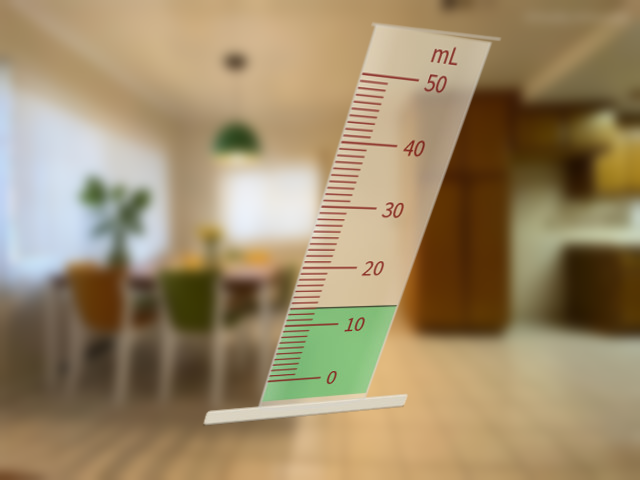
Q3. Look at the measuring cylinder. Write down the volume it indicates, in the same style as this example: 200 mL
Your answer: 13 mL
